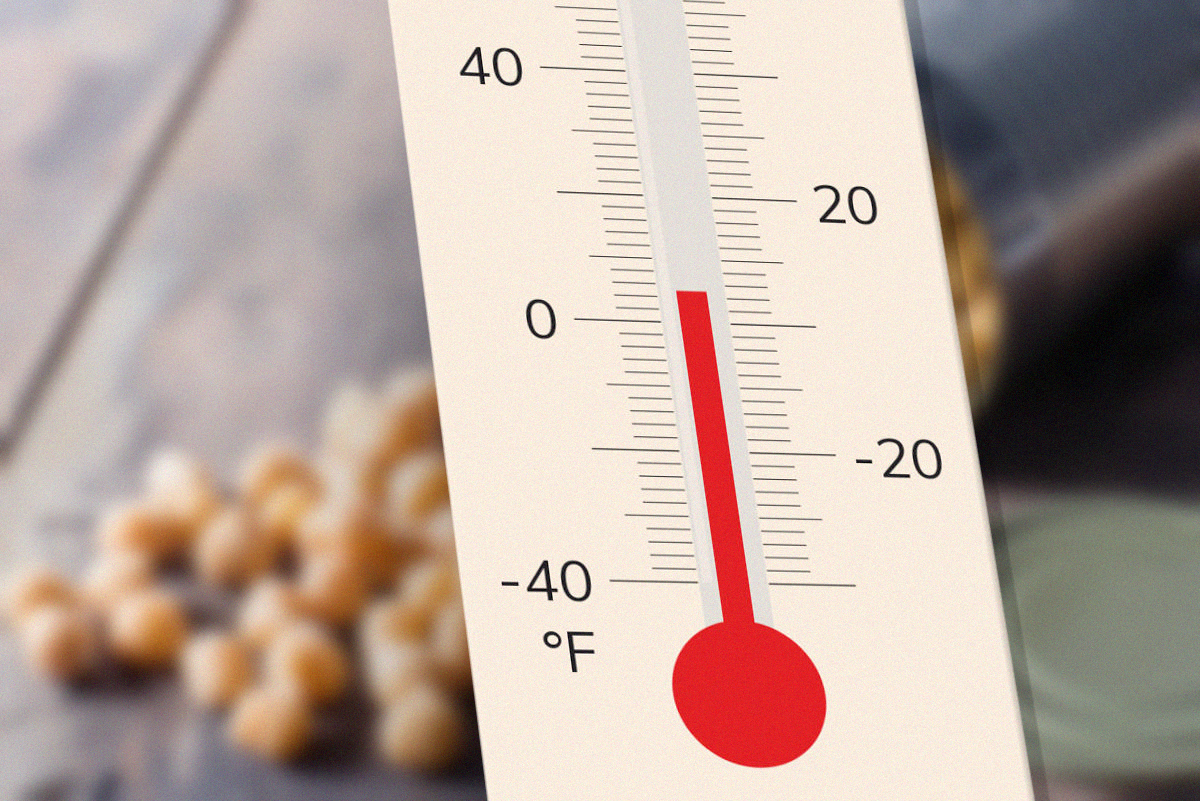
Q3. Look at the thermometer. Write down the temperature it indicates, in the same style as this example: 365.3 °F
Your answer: 5 °F
